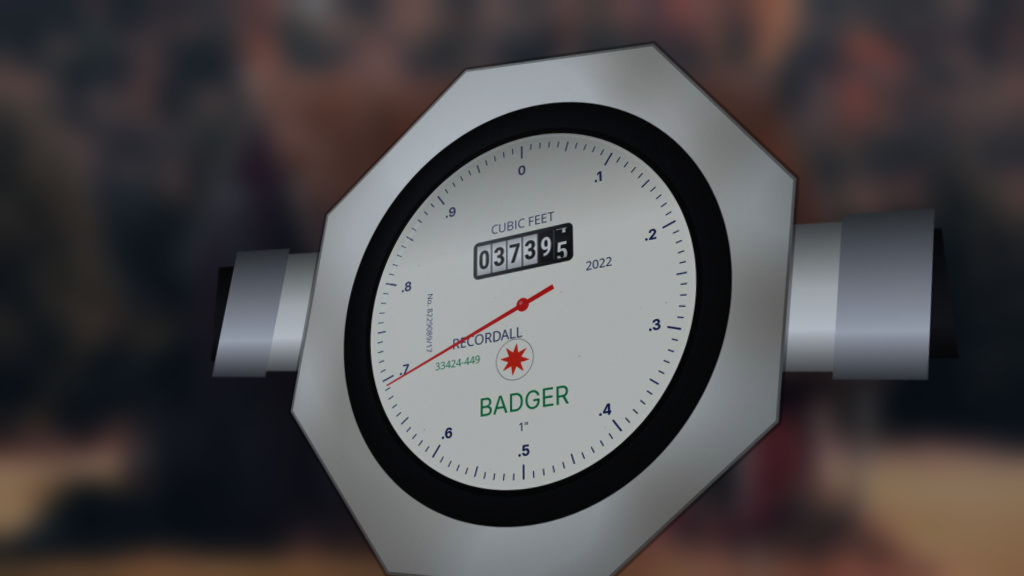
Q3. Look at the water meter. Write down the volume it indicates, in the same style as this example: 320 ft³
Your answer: 37394.69 ft³
